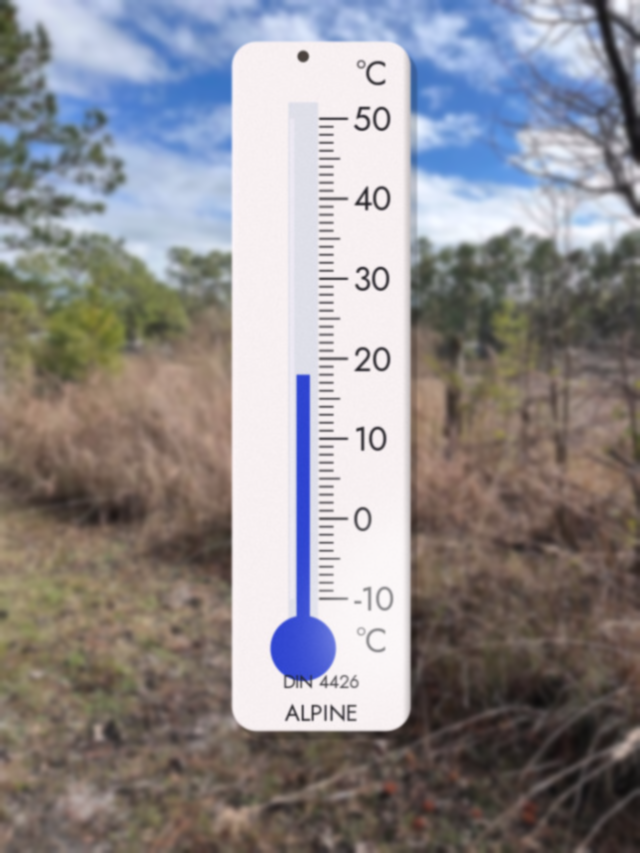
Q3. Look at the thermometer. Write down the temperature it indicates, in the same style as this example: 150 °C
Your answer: 18 °C
